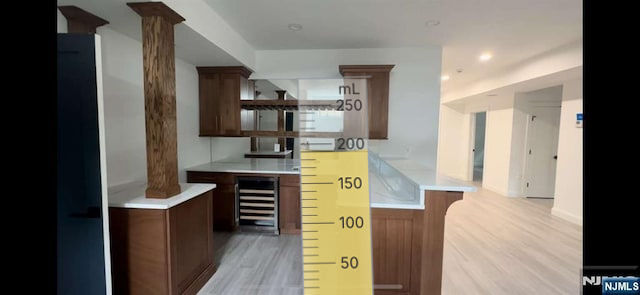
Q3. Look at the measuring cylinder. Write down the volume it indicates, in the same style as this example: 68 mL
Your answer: 190 mL
